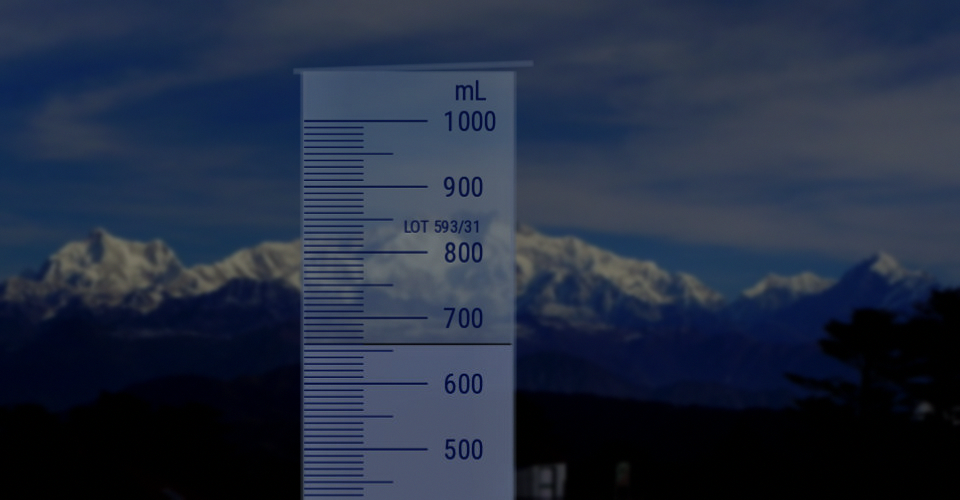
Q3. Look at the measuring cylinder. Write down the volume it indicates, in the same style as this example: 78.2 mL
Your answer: 660 mL
